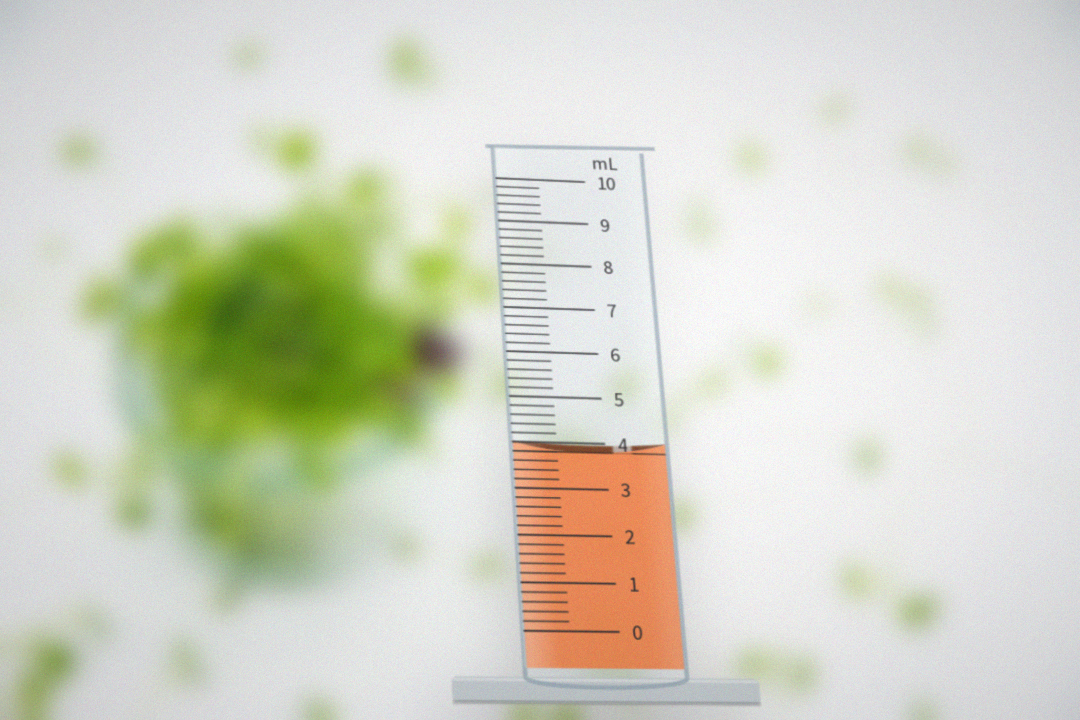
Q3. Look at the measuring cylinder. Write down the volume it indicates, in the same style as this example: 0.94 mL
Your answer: 3.8 mL
